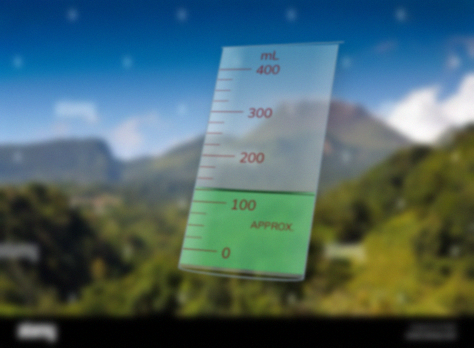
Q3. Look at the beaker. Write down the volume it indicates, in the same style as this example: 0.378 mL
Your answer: 125 mL
